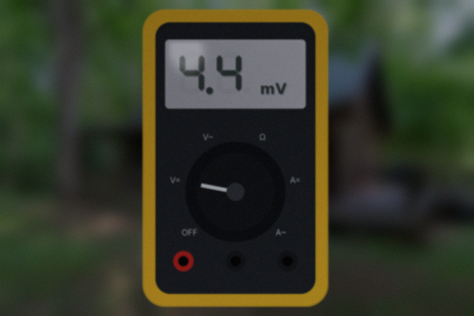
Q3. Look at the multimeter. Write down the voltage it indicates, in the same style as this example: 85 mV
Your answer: 4.4 mV
